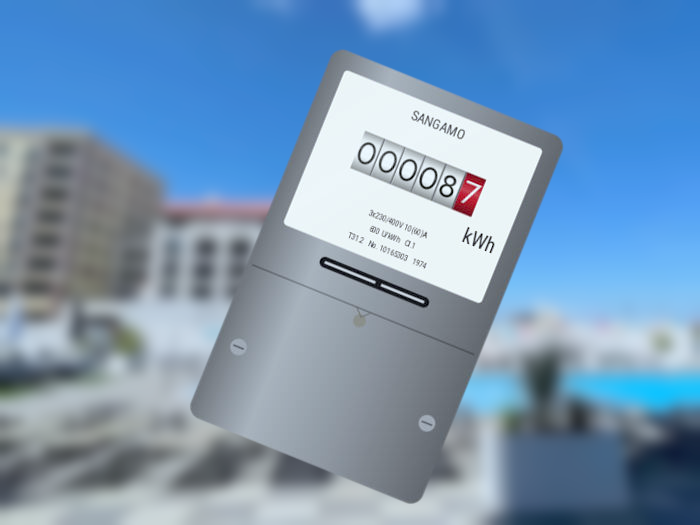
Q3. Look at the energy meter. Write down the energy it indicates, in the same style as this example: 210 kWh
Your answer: 8.7 kWh
